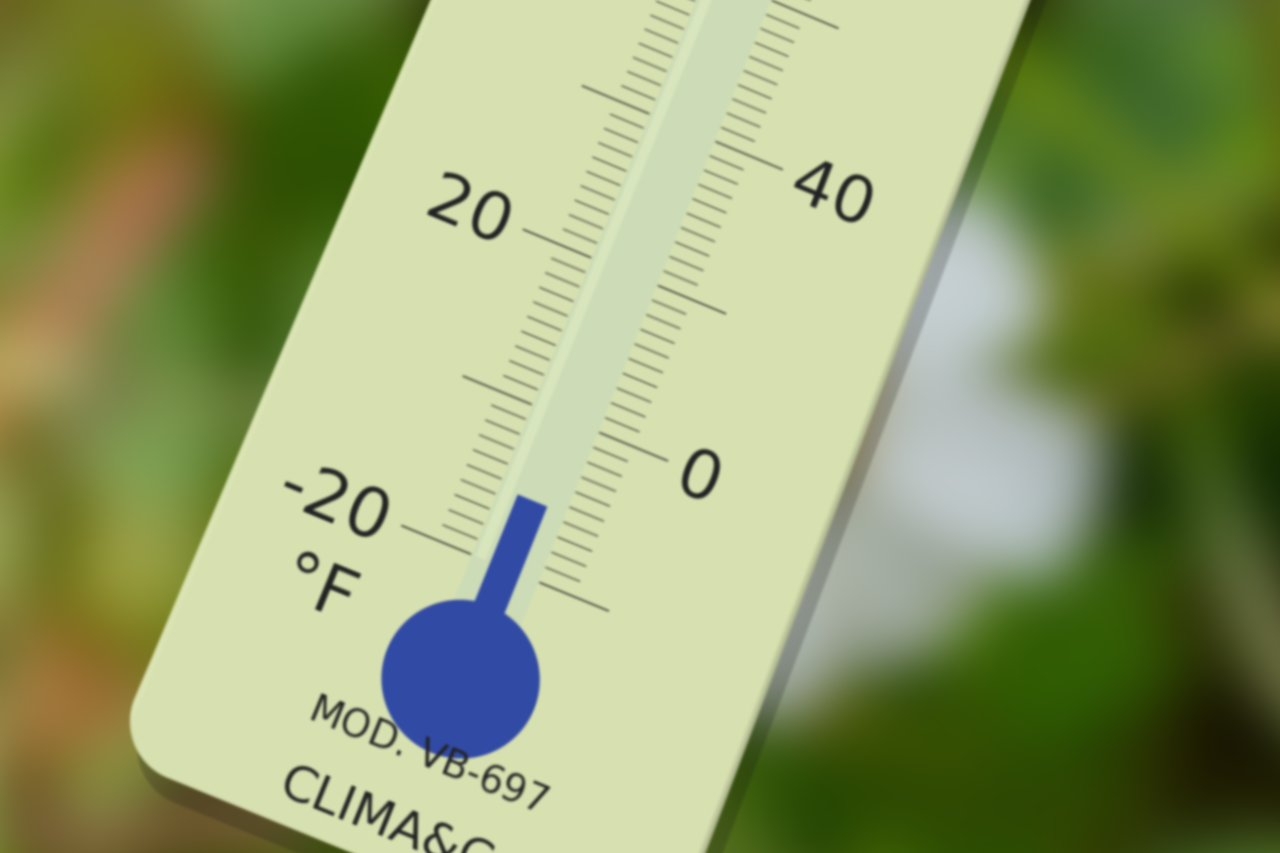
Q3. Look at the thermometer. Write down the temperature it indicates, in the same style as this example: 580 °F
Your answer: -11 °F
